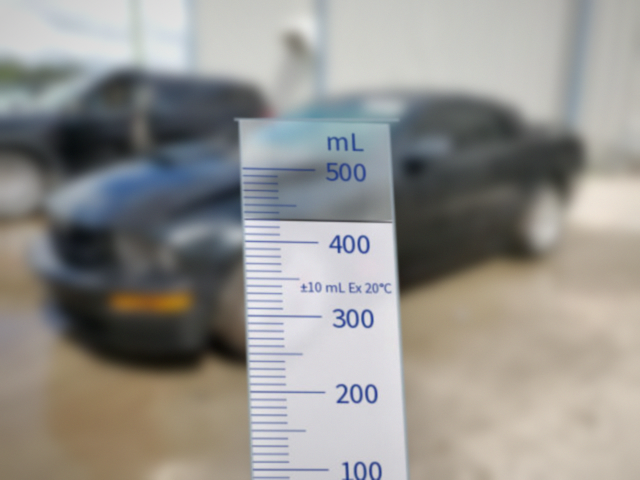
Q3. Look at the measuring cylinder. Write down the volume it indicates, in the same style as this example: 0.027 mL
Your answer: 430 mL
